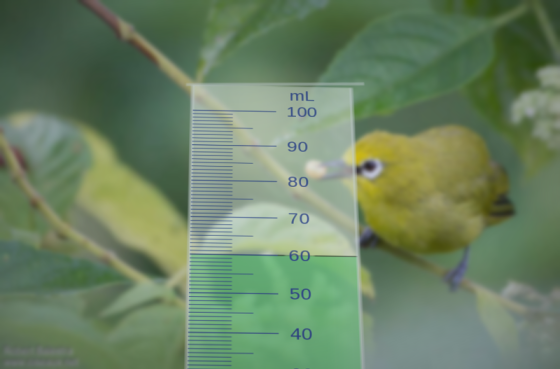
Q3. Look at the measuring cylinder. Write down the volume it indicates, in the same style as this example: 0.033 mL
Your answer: 60 mL
